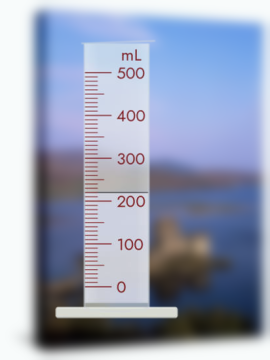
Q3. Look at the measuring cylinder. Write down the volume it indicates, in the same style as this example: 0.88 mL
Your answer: 220 mL
